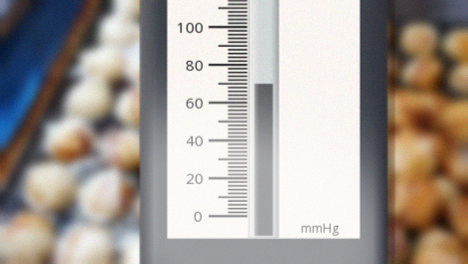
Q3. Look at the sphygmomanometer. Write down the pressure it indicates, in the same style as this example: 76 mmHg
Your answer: 70 mmHg
